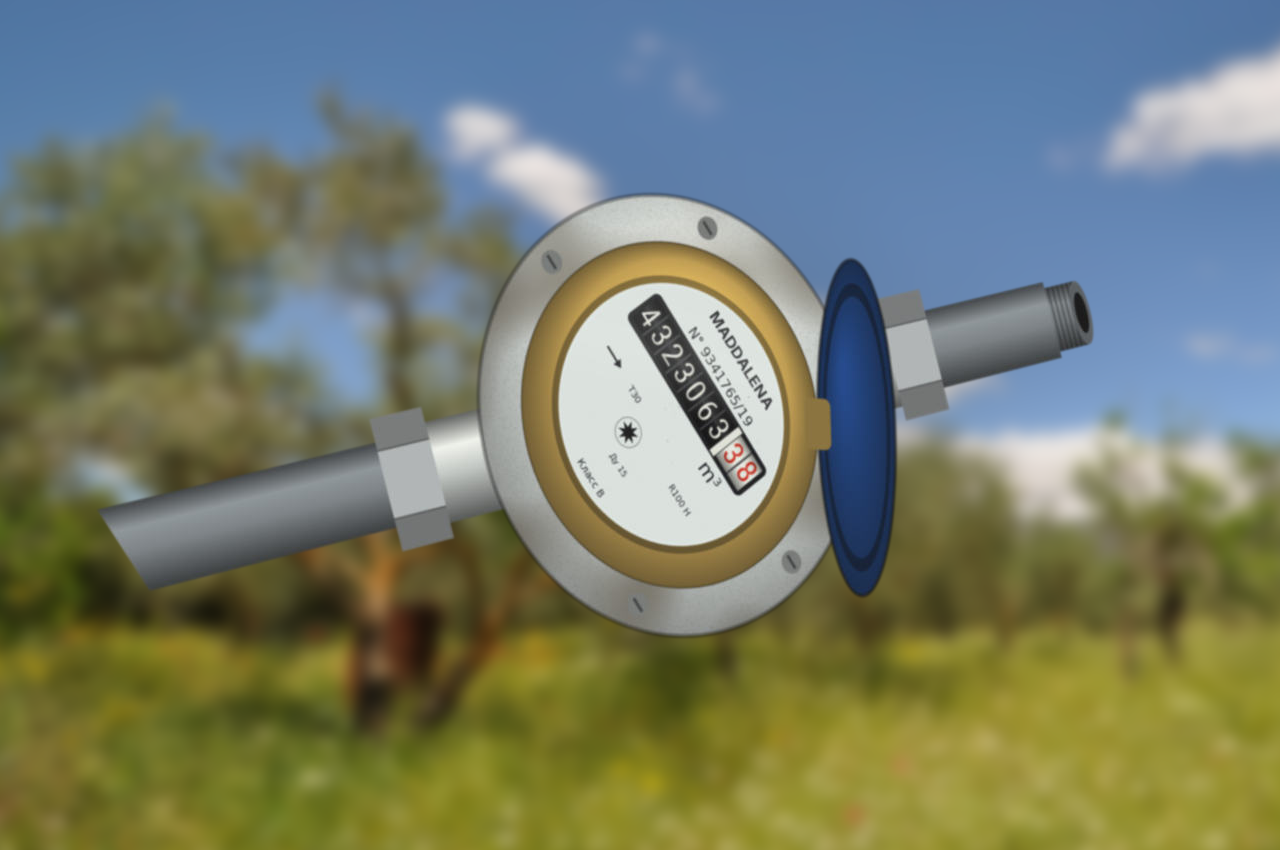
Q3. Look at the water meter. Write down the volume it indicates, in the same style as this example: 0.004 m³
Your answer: 4323063.38 m³
